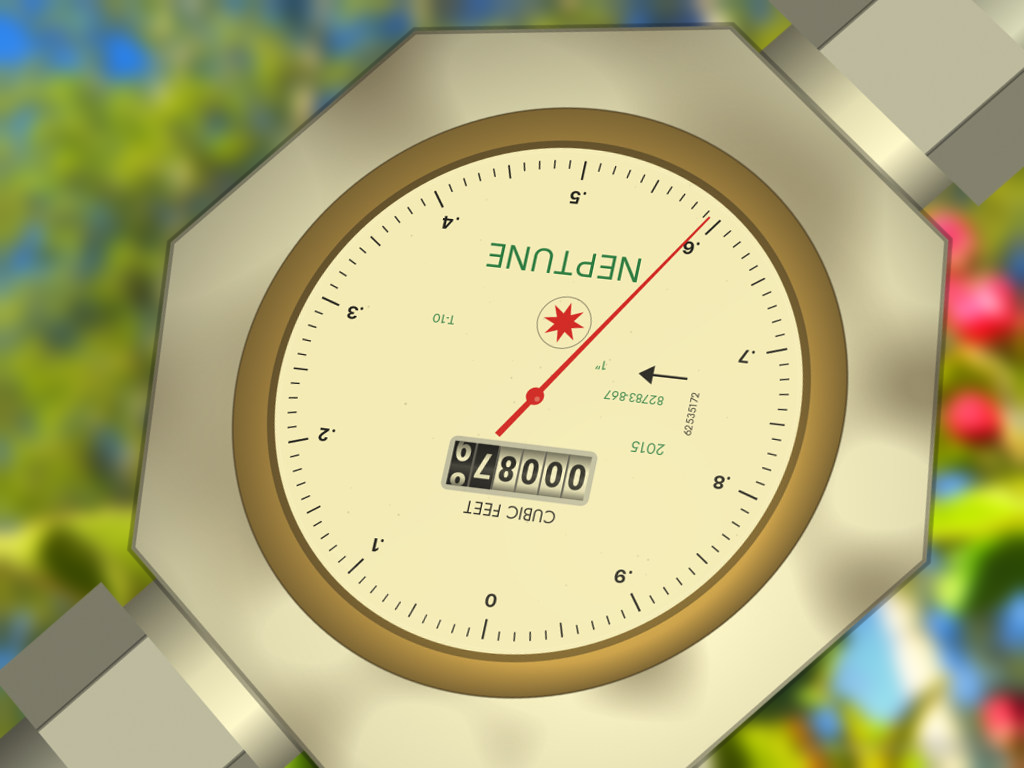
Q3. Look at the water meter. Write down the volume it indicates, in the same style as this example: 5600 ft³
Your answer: 878.59 ft³
